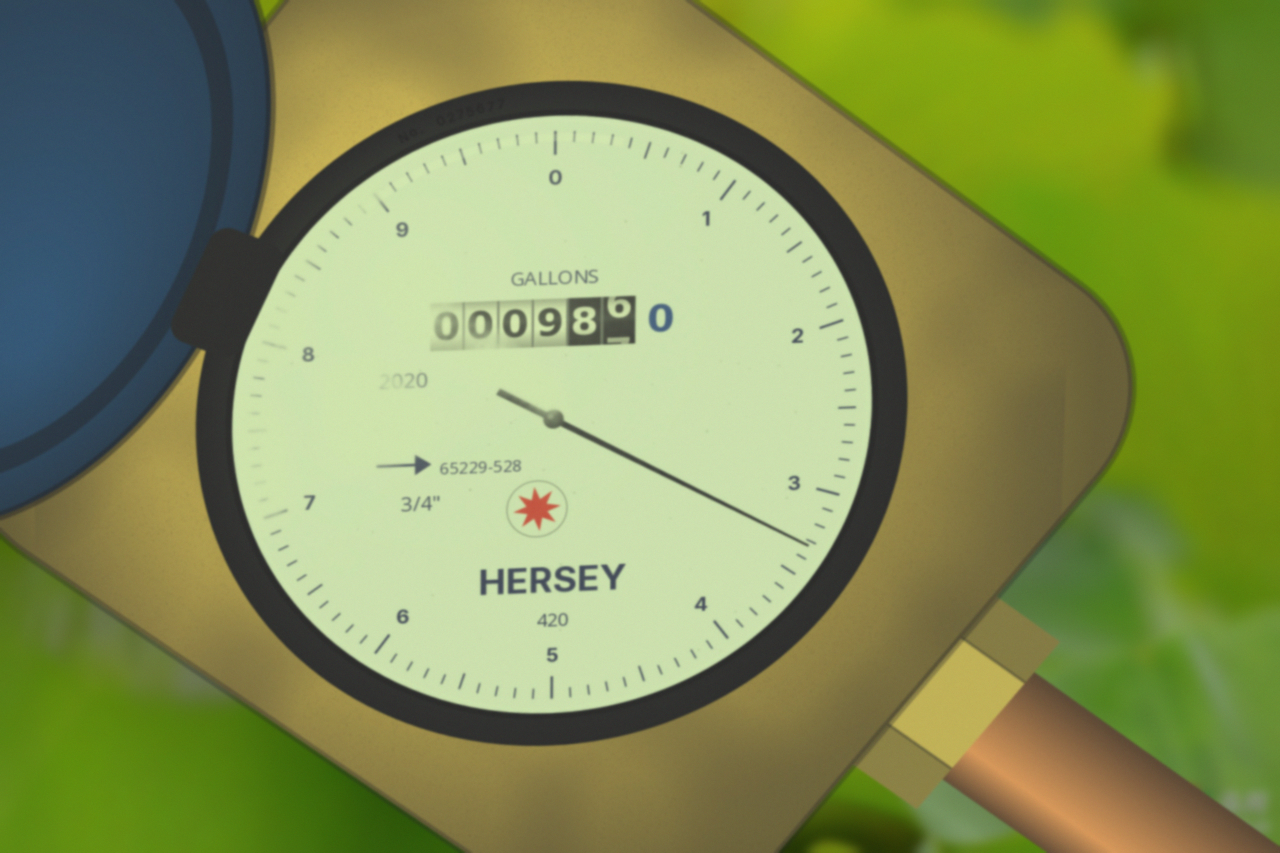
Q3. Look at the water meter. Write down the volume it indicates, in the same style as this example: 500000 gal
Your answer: 9863.3 gal
